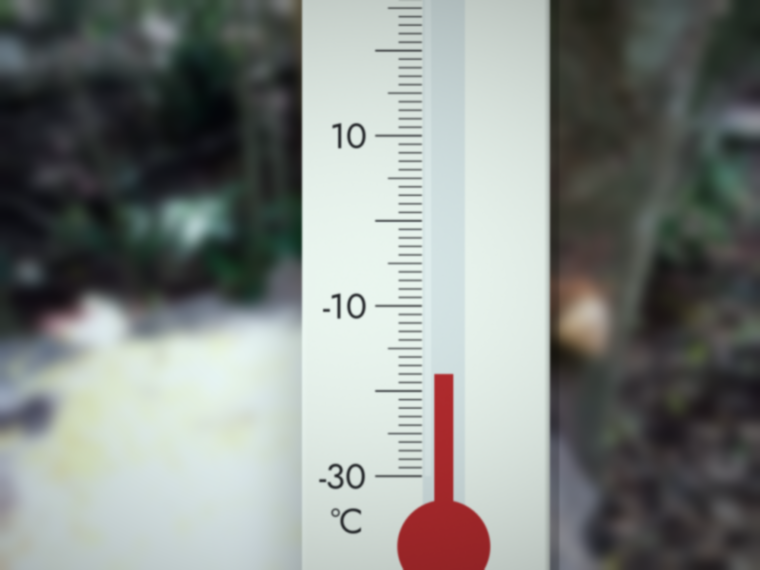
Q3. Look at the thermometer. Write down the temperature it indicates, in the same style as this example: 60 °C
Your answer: -18 °C
